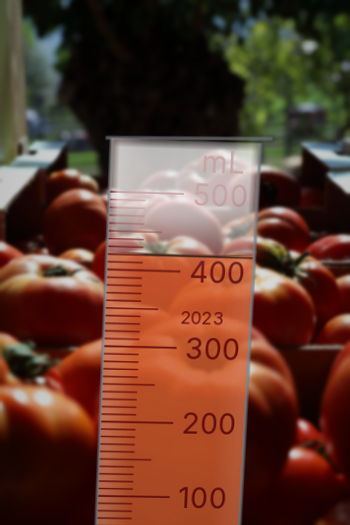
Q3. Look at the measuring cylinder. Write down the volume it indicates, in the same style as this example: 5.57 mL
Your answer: 420 mL
